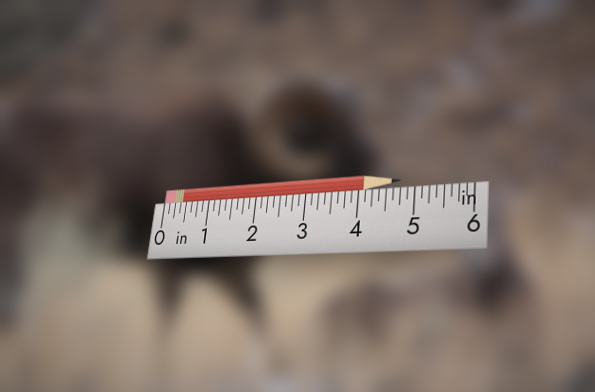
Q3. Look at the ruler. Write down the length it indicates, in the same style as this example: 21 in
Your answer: 4.75 in
